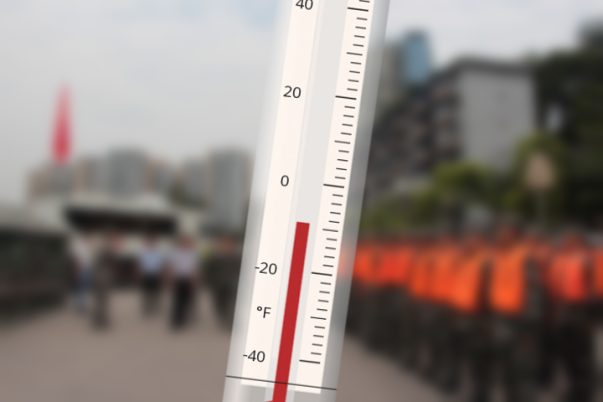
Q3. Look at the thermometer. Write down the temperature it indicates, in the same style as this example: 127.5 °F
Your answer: -9 °F
